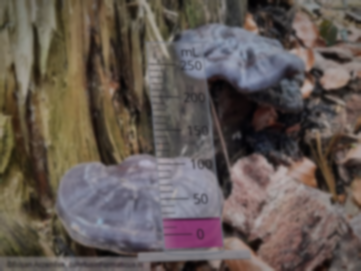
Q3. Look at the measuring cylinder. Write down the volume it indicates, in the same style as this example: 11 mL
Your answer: 20 mL
